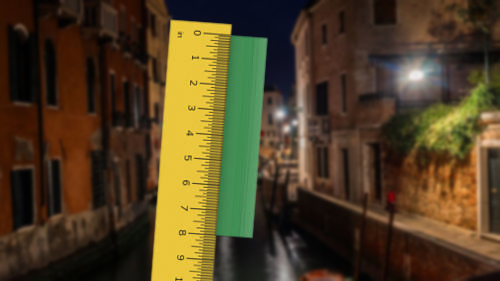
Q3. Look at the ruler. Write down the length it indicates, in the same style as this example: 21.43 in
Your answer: 8 in
